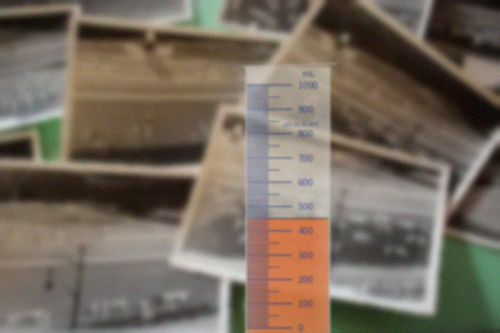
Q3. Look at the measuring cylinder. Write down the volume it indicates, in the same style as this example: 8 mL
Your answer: 450 mL
